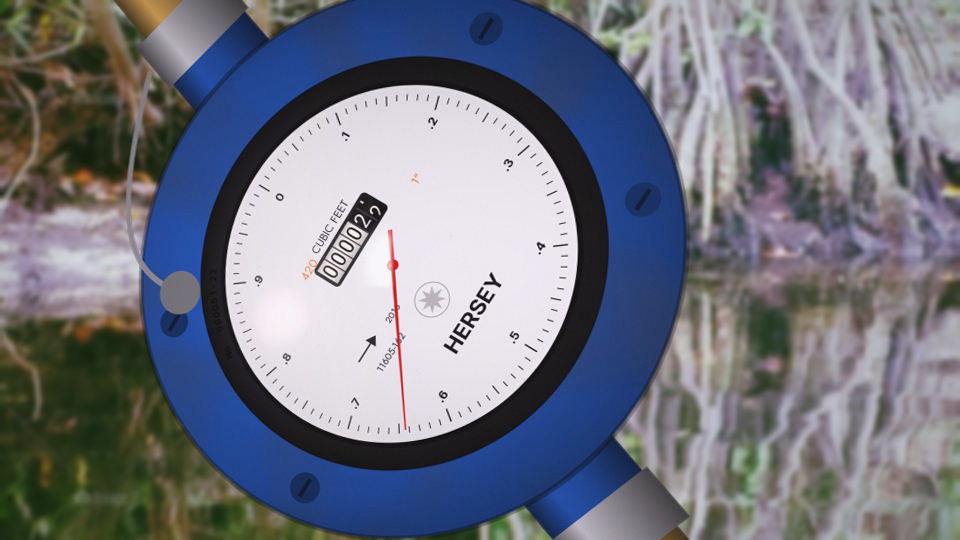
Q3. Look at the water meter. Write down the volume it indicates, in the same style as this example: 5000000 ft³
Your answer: 21.64 ft³
